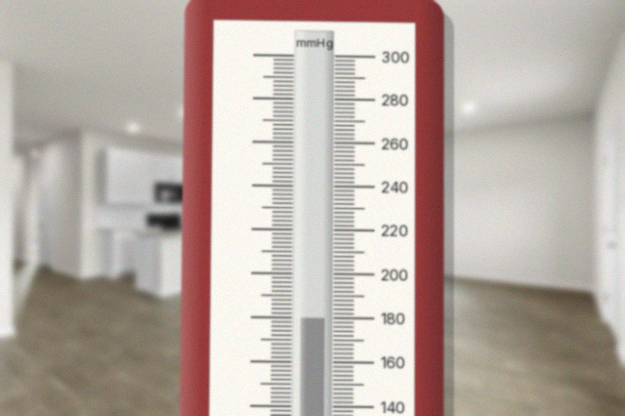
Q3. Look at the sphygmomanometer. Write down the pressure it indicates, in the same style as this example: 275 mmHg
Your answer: 180 mmHg
